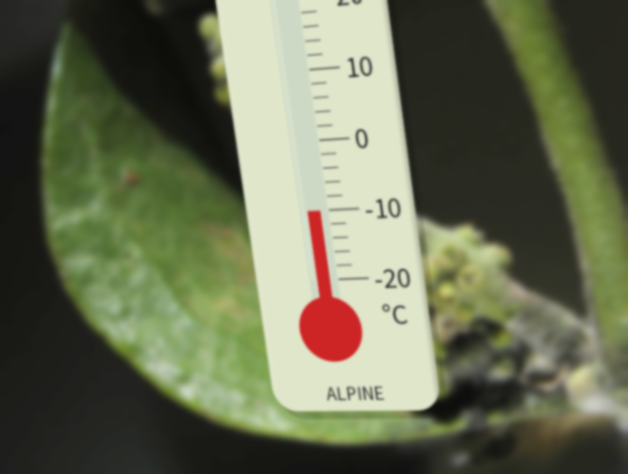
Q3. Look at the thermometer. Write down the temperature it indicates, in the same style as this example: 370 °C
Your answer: -10 °C
